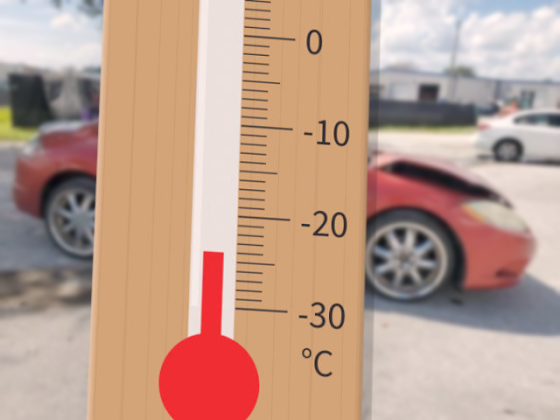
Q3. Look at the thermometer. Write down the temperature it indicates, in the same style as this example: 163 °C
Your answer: -24 °C
